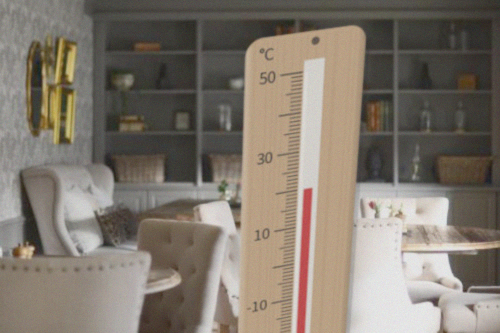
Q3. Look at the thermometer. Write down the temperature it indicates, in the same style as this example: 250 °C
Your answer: 20 °C
